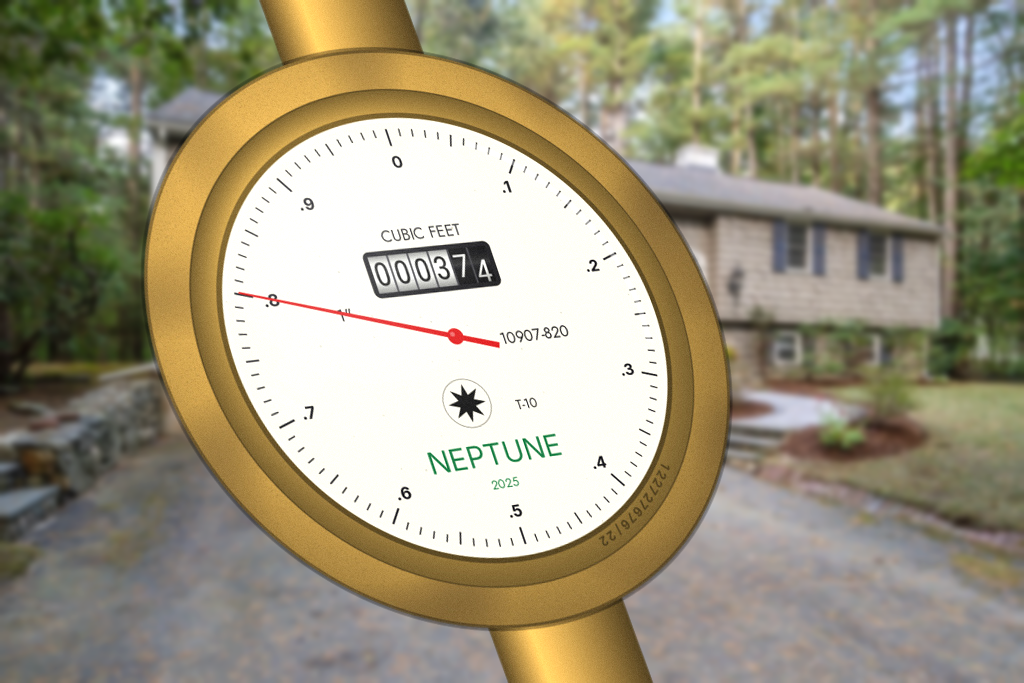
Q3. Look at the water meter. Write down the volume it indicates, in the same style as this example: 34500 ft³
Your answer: 373.80 ft³
